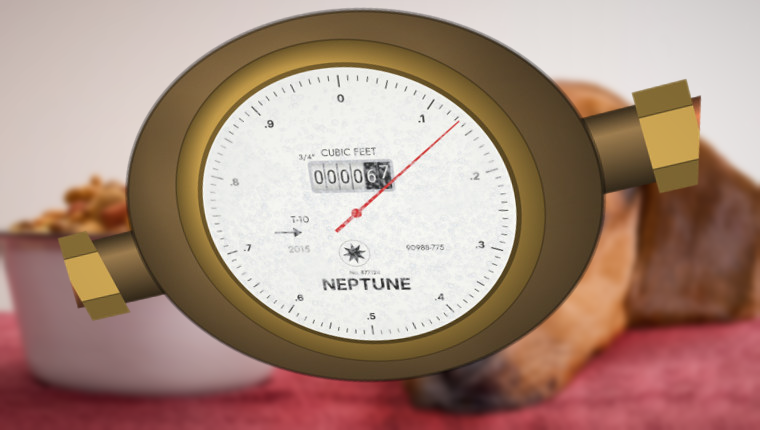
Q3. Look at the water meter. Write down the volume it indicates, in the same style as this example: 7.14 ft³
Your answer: 67.13 ft³
